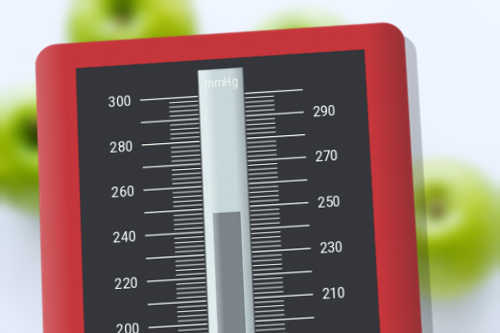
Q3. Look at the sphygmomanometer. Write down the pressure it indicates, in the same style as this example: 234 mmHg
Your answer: 248 mmHg
